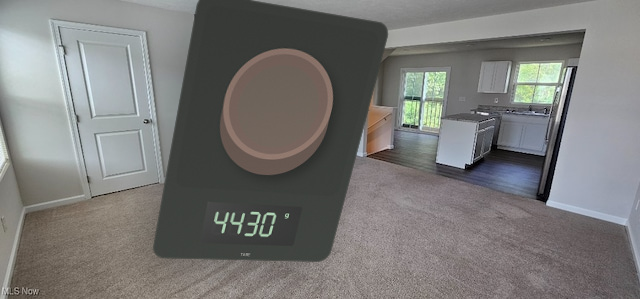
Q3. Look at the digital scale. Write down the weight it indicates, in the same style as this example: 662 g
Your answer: 4430 g
